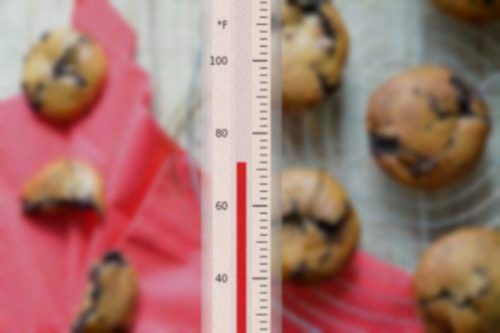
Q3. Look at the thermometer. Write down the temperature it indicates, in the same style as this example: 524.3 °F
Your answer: 72 °F
